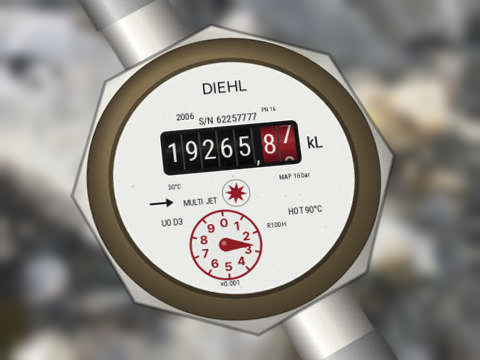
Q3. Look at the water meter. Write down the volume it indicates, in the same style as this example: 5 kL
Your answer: 19265.872 kL
